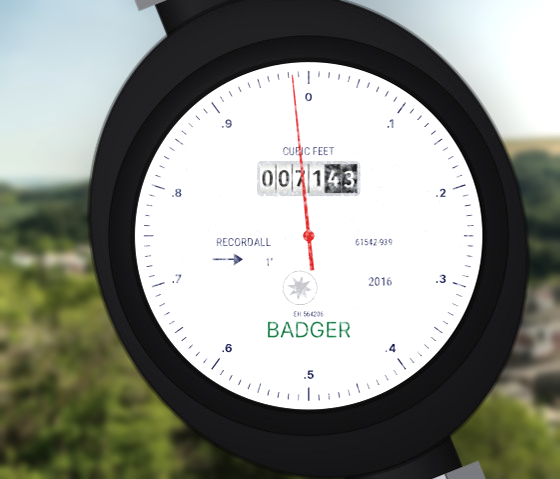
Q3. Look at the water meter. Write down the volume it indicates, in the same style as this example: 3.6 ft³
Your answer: 7142.98 ft³
